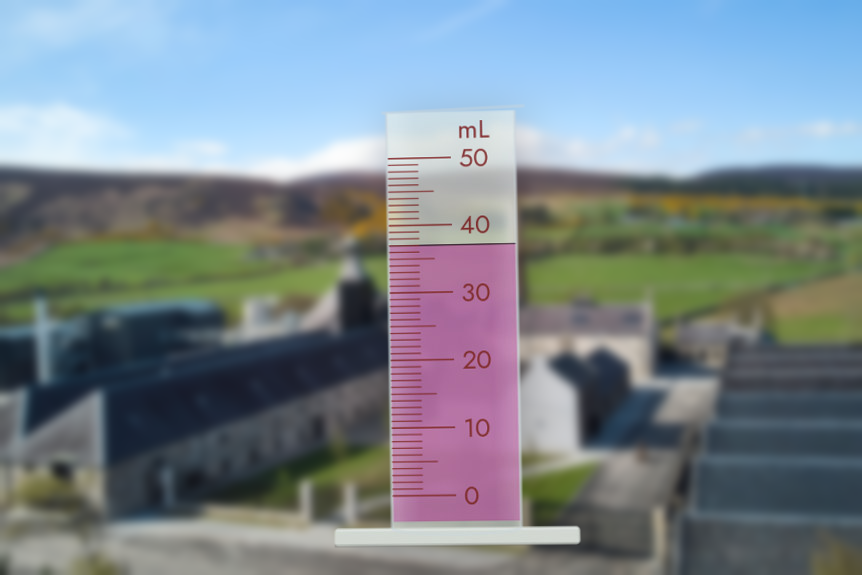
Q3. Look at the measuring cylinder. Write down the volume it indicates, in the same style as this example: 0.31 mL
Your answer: 37 mL
